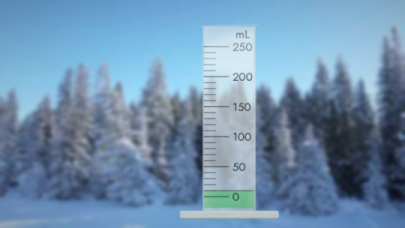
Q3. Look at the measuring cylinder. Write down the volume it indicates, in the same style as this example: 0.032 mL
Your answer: 10 mL
